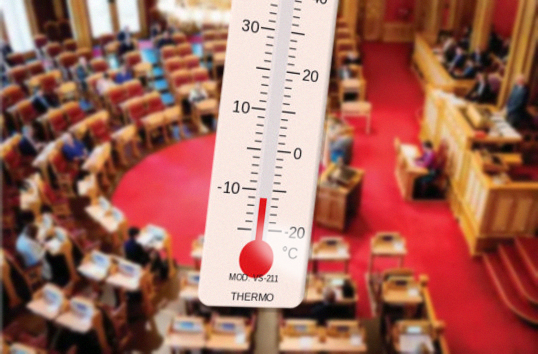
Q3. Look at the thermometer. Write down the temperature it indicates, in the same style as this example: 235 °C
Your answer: -12 °C
